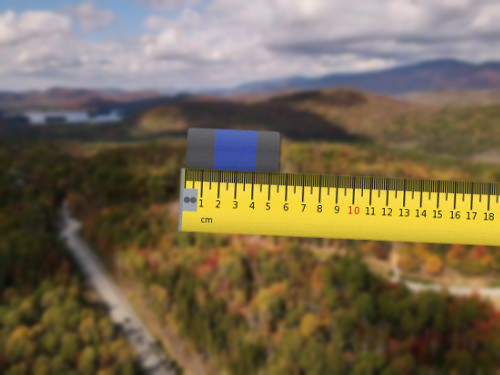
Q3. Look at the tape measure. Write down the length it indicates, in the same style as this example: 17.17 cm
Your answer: 5.5 cm
